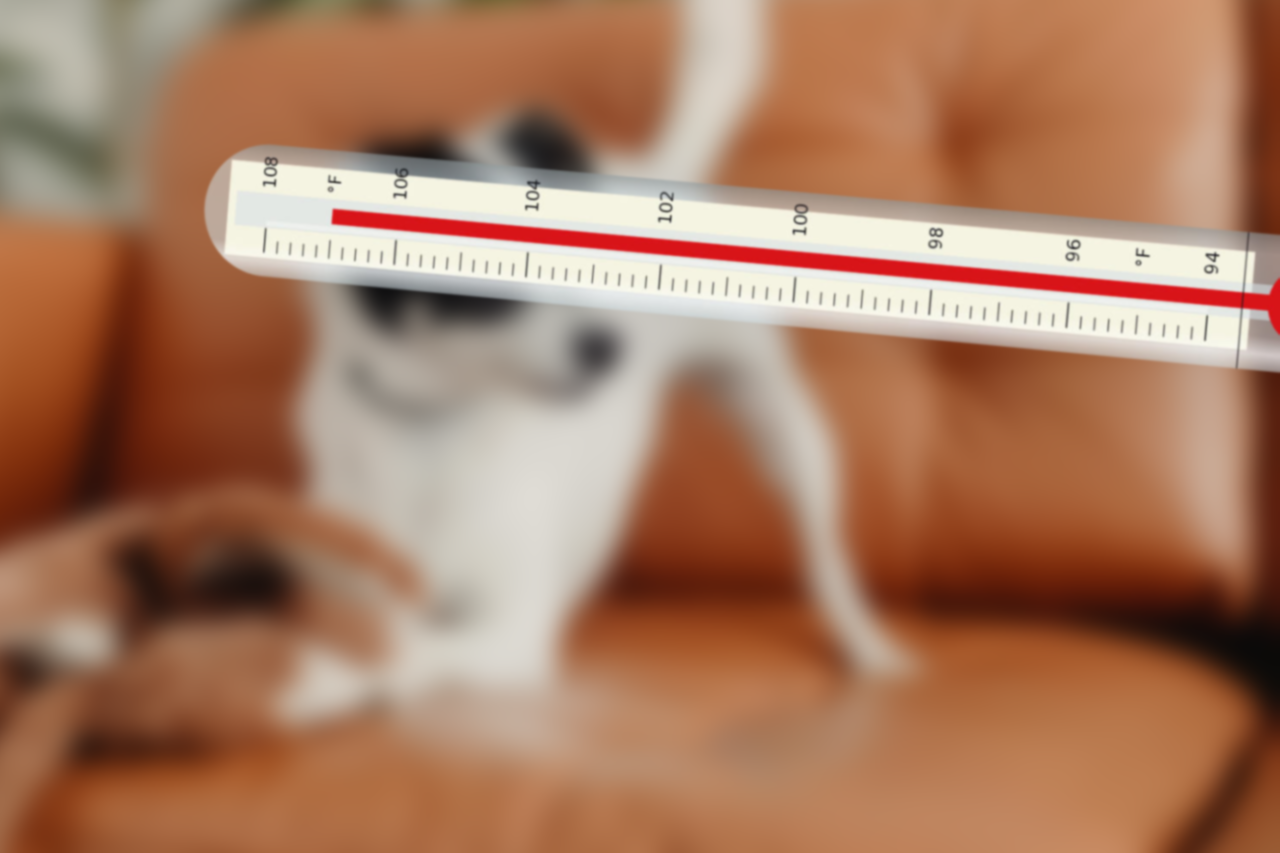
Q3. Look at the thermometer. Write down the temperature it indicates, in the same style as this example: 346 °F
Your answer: 107 °F
